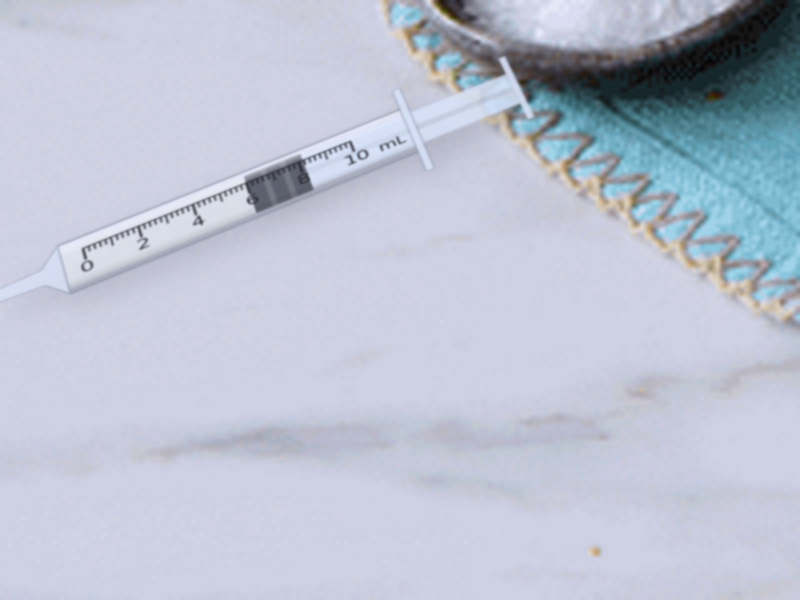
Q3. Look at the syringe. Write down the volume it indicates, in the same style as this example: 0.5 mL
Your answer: 6 mL
